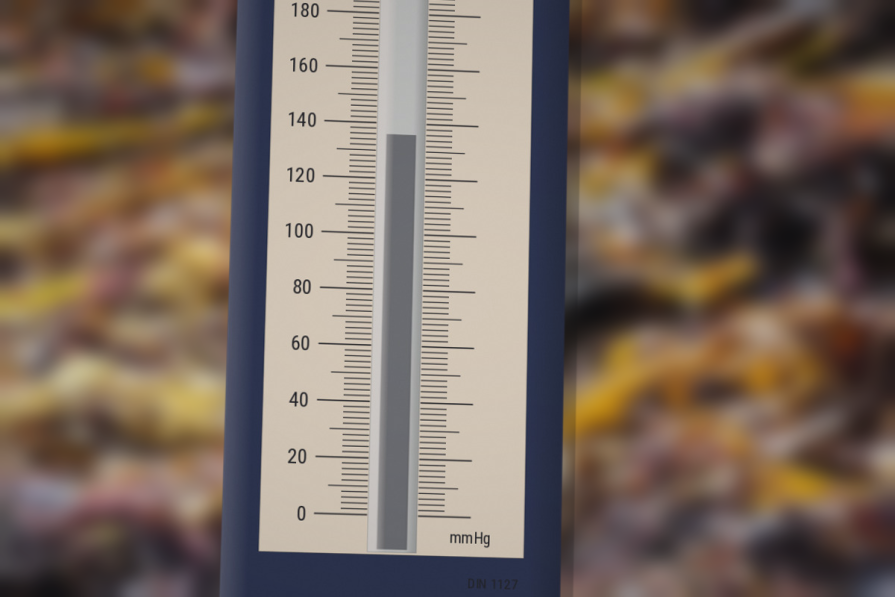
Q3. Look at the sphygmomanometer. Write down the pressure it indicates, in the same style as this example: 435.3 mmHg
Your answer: 136 mmHg
